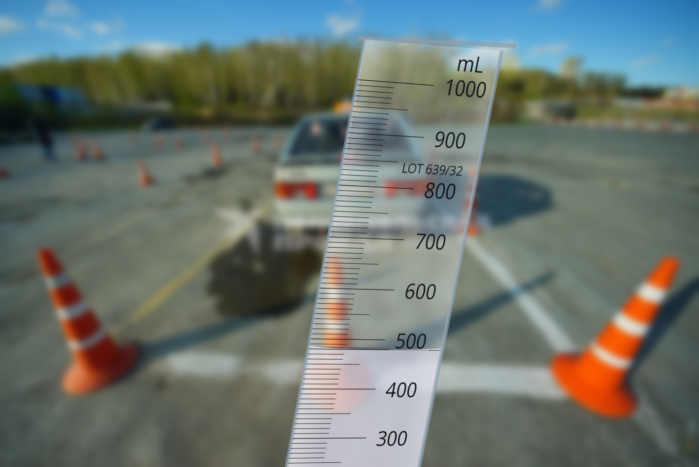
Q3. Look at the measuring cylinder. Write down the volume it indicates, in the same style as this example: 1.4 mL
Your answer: 480 mL
